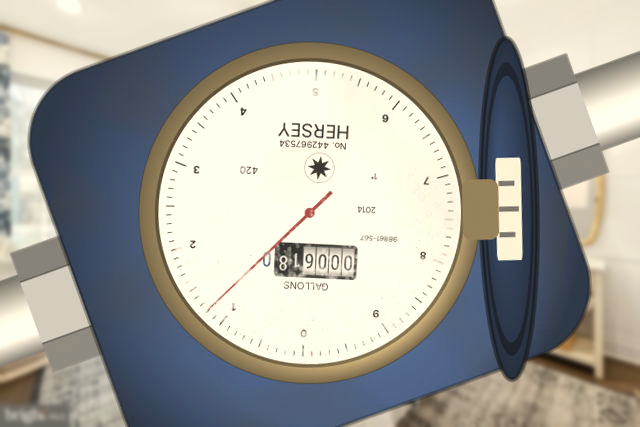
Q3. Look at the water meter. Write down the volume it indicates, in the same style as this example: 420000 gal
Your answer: 6181.2 gal
